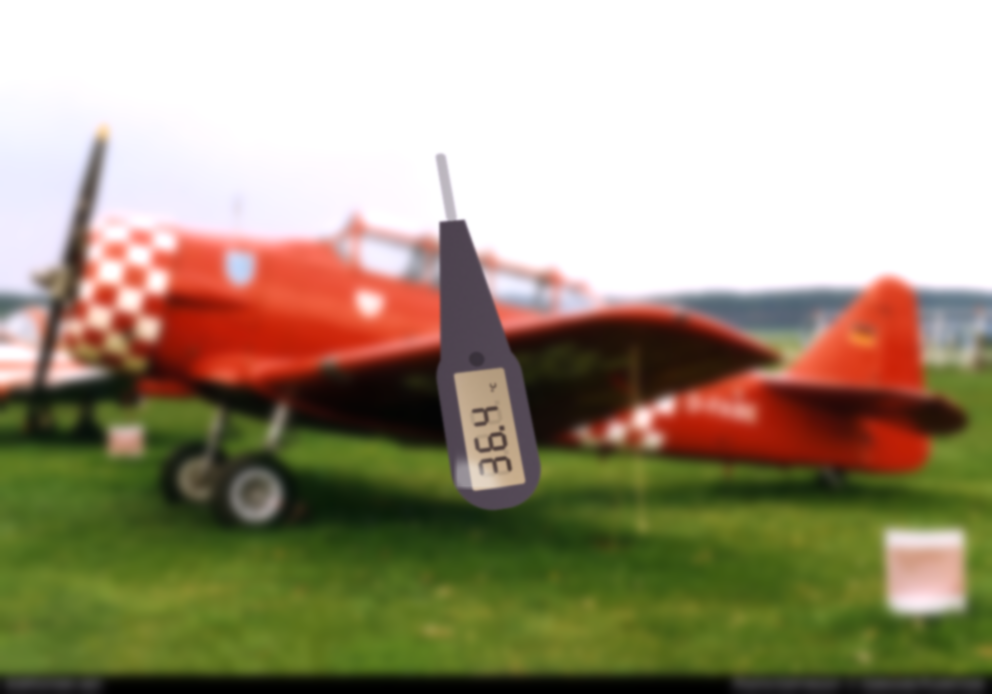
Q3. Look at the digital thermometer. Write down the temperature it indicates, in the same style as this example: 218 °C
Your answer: 36.4 °C
